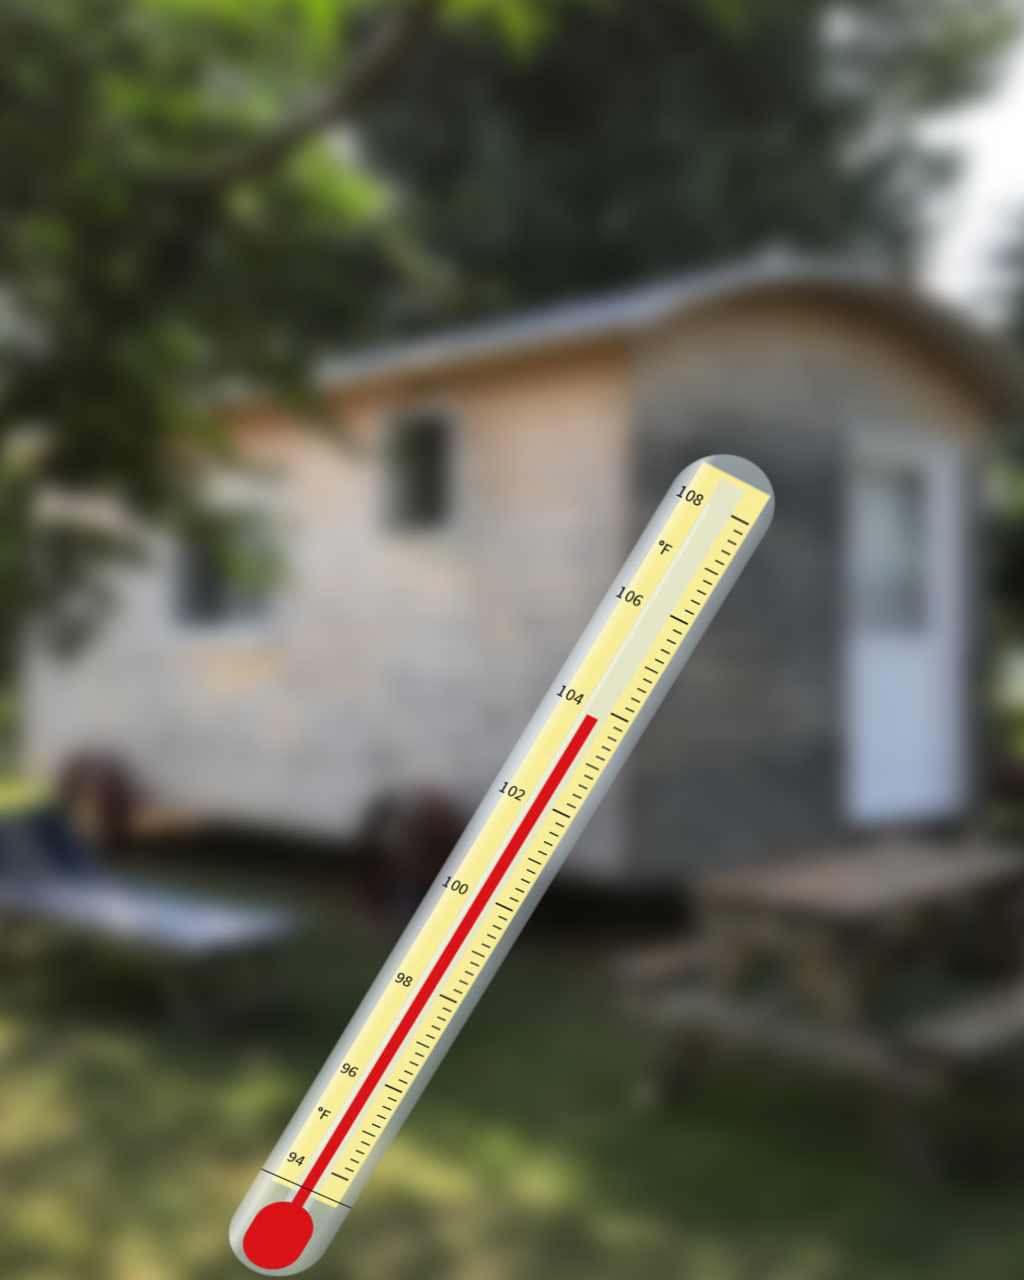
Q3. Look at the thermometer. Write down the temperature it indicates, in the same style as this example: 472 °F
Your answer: 103.8 °F
